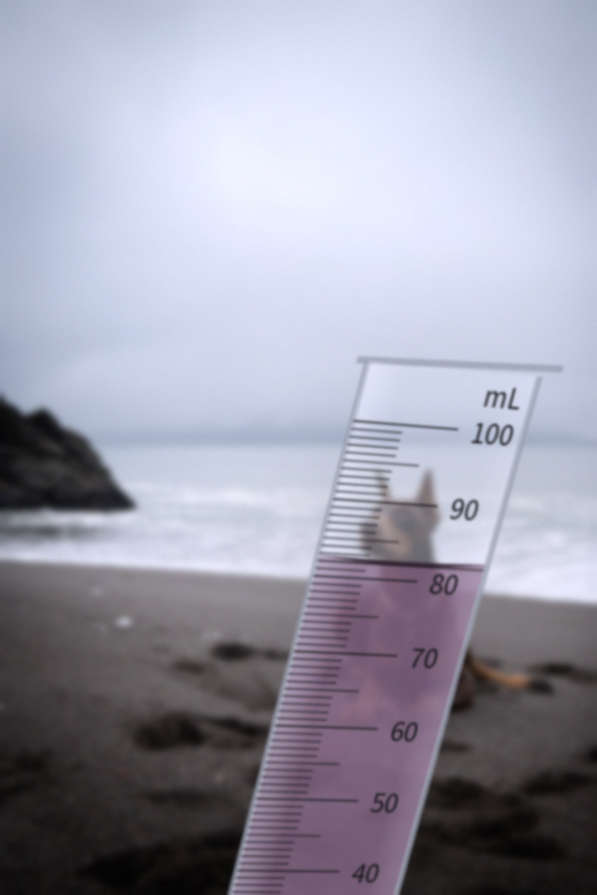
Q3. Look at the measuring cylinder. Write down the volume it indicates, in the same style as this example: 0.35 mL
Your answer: 82 mL
